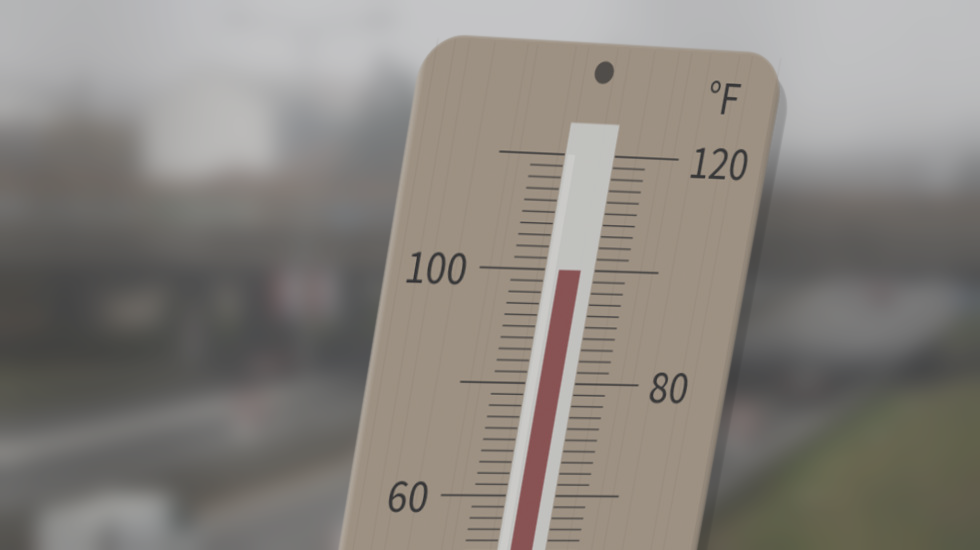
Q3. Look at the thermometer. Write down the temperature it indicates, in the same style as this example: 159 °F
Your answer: 100 °F
